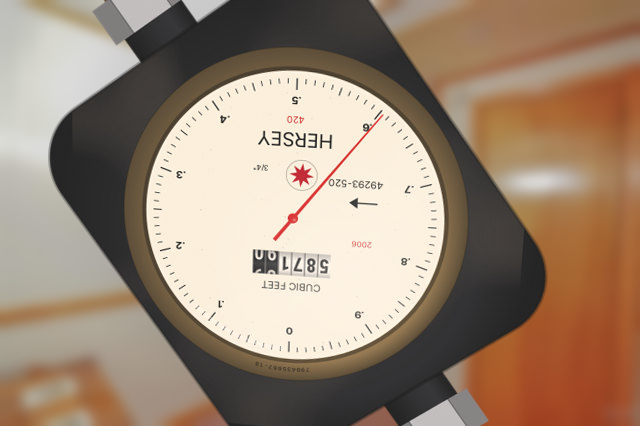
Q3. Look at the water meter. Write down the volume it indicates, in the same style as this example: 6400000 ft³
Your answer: 587189.60 ft³
